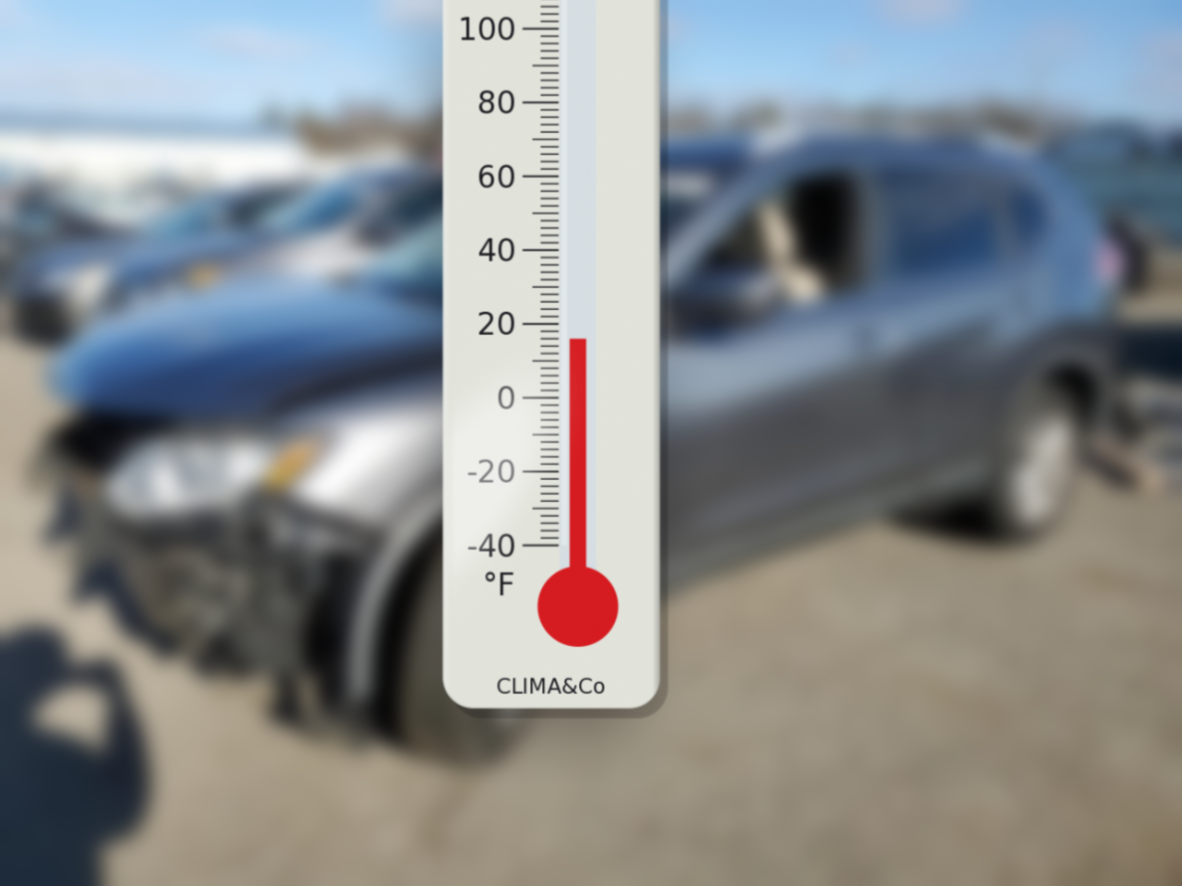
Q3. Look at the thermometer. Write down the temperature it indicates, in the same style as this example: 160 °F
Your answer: 16 °F
